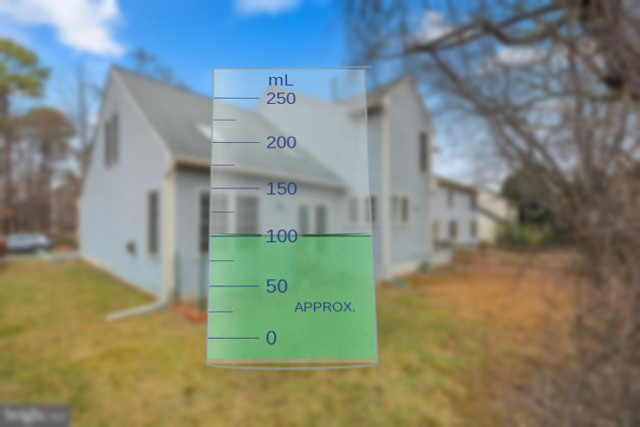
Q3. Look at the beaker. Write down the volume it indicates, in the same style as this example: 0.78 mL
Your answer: 100 mL
